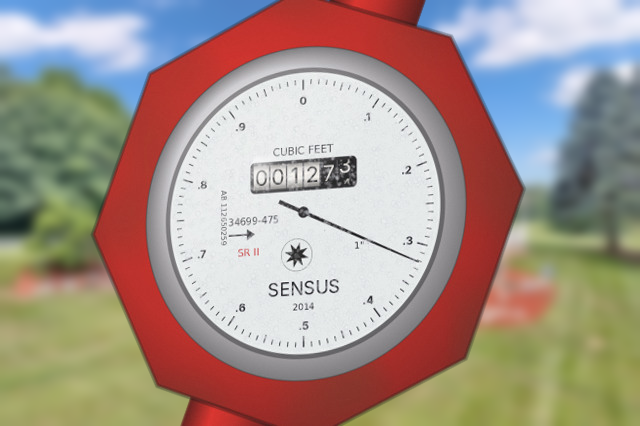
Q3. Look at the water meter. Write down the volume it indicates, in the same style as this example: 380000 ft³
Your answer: 1273.32 ft³
